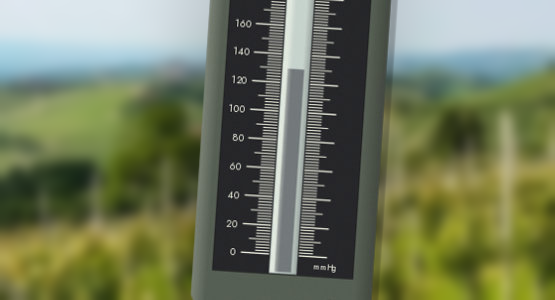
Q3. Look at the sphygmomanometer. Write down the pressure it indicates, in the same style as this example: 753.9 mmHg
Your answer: 130 mmHg
